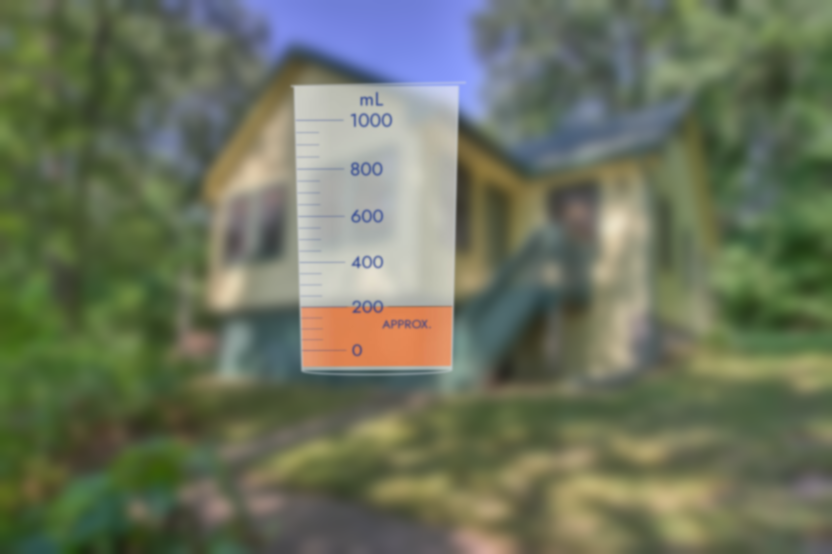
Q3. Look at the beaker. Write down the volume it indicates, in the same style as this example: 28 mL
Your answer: 200 mL
